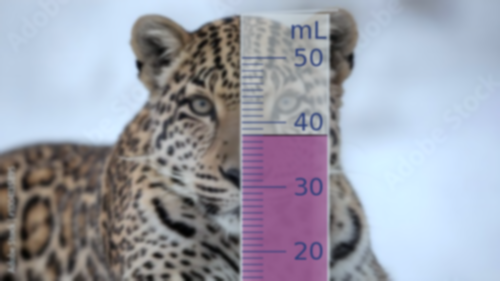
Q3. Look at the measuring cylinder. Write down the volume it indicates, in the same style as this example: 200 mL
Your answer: 38 mL
